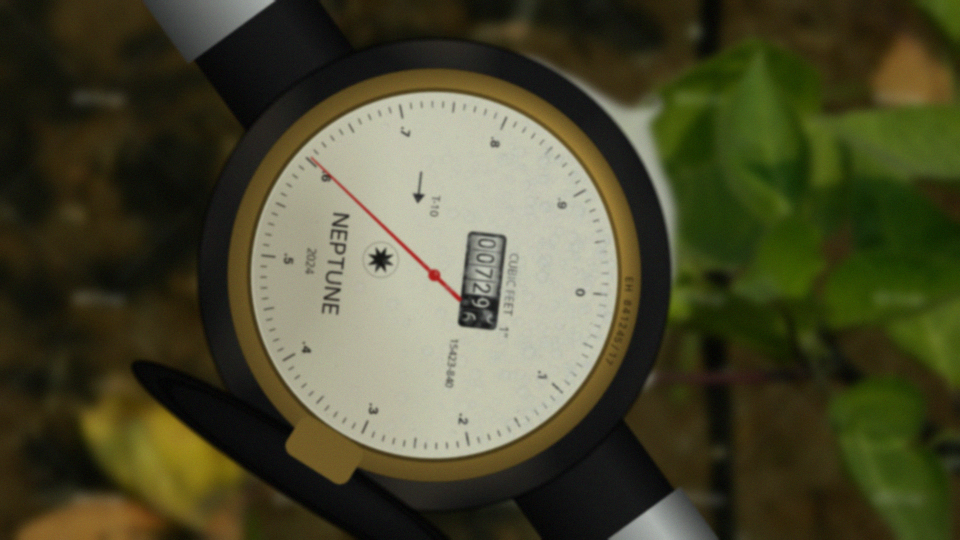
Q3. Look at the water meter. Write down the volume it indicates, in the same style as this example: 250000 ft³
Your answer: 7295.60 ft³
